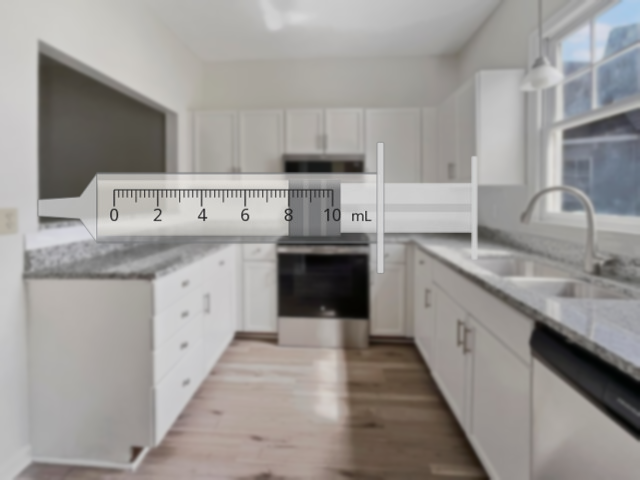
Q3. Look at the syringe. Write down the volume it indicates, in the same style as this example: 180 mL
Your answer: 8 mL
